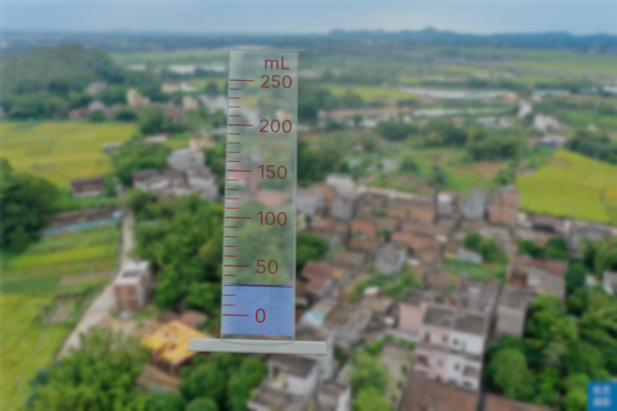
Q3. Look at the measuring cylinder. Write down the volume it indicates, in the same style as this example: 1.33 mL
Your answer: 30 mL
